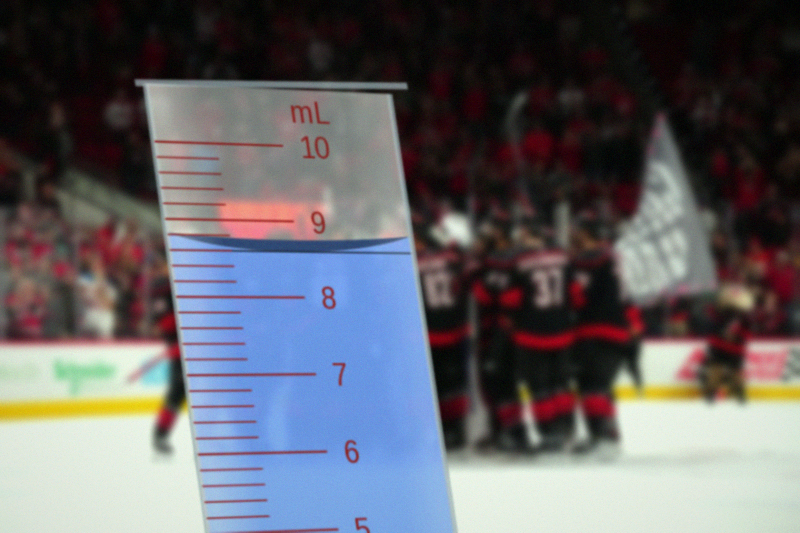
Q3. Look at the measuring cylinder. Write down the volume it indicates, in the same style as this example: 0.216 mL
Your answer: 8.6 mL
